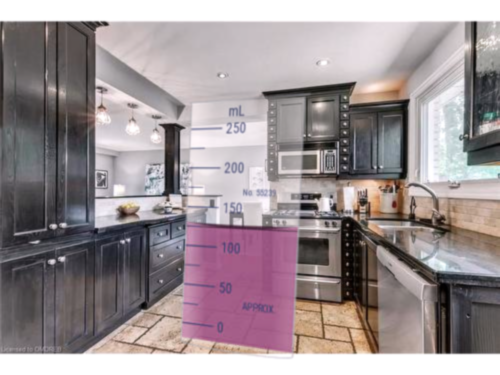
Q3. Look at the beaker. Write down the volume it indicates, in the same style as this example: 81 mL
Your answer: 125 mL
